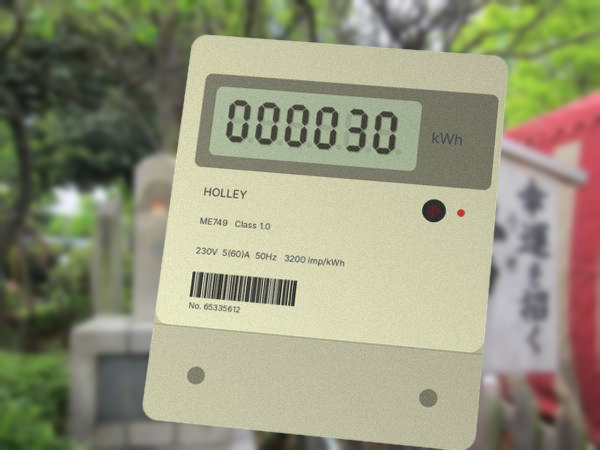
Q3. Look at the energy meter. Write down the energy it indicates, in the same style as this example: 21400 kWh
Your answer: 30 kWh
